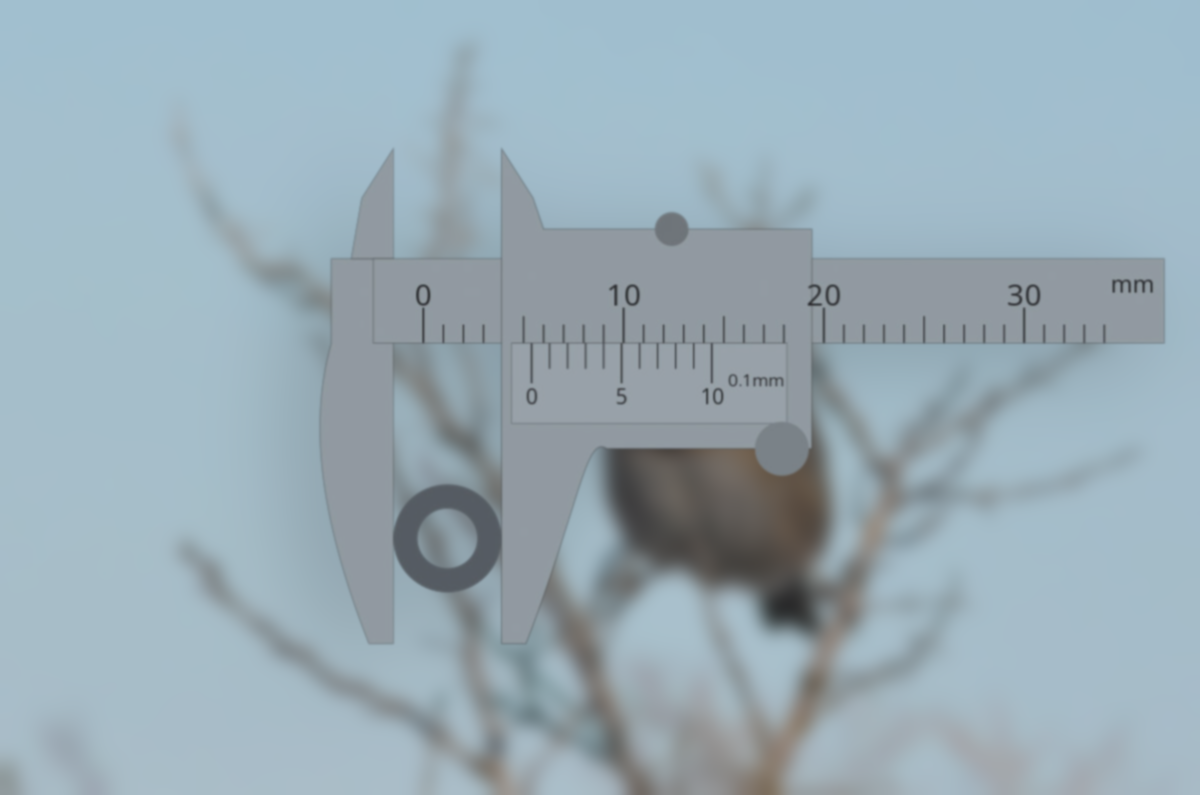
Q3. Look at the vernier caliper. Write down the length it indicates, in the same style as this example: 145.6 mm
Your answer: 5.4 mm
